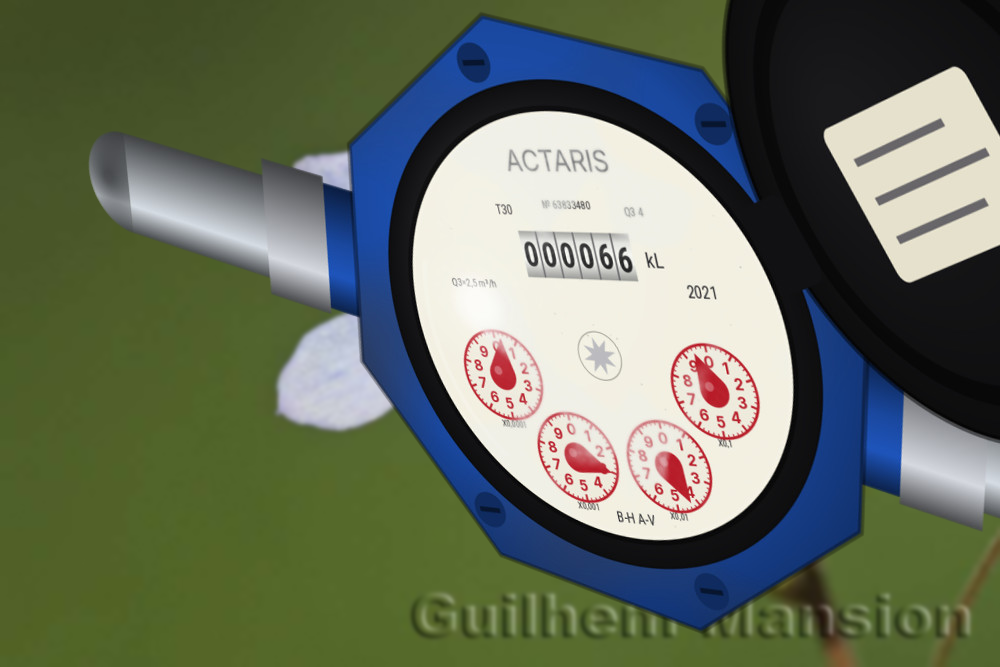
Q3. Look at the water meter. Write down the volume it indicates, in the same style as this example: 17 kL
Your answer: 65.9430 kL
